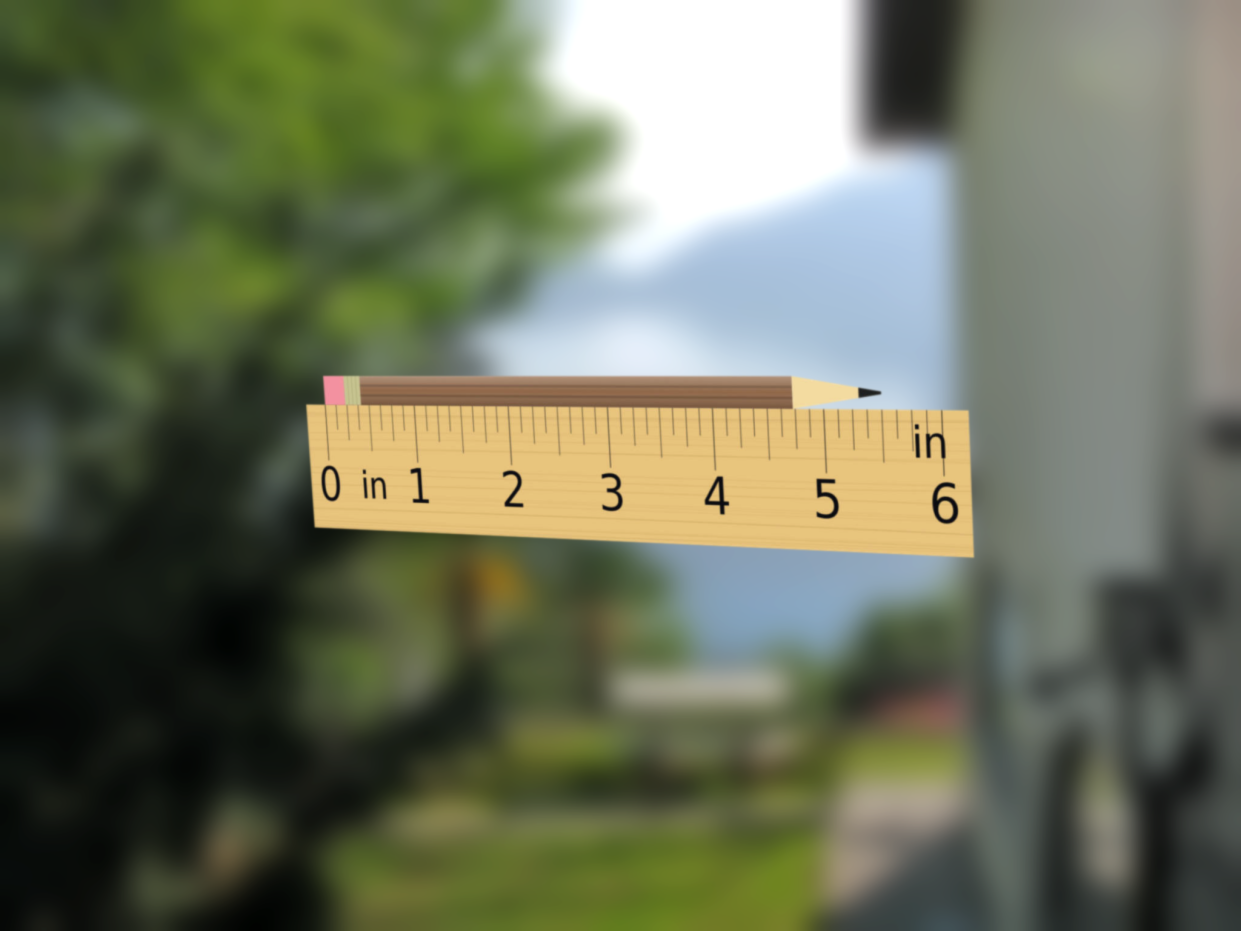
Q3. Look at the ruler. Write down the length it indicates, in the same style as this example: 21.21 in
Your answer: 5.5 in
